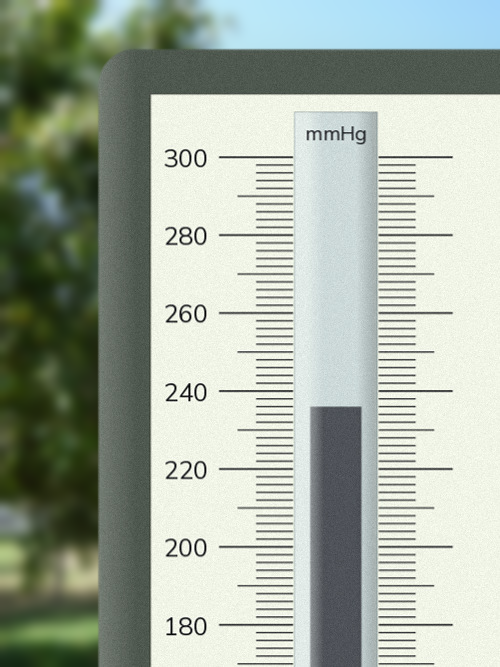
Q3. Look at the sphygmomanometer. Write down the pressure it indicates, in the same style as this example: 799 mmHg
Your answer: 236 mmHg
